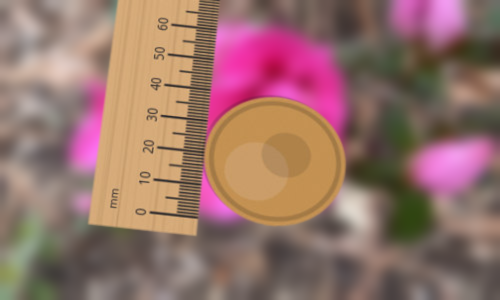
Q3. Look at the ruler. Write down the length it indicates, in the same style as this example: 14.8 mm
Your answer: 40 mm
